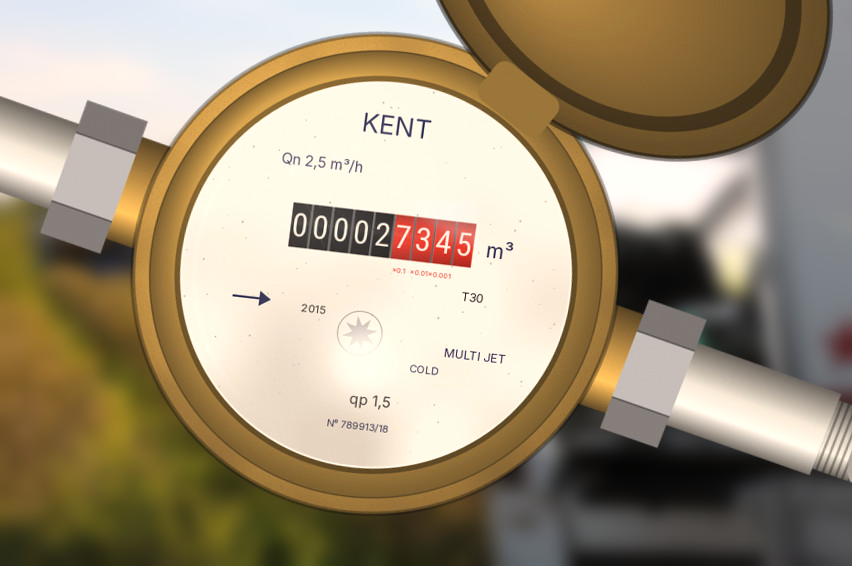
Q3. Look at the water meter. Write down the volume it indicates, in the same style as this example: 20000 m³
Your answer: 2.7345 m³
